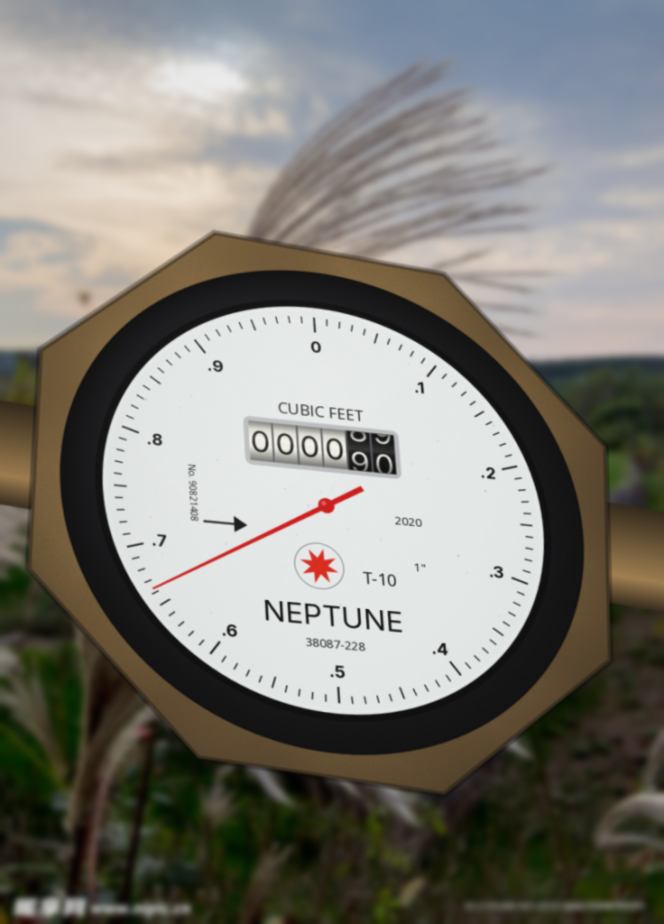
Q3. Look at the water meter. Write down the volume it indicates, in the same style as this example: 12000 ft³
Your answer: 89.66 ft³
